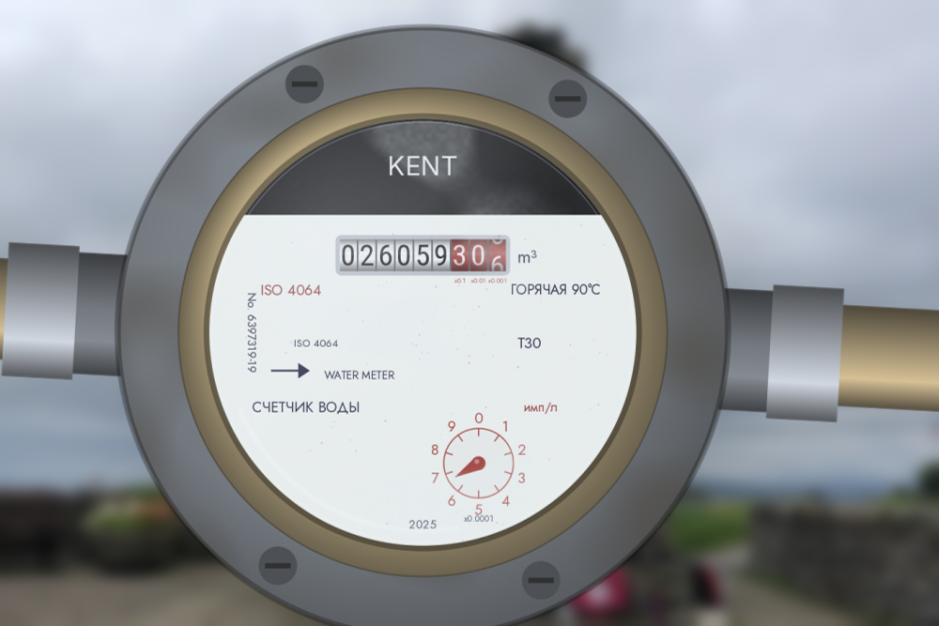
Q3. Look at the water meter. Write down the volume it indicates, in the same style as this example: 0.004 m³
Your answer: 26059.3056 m³
